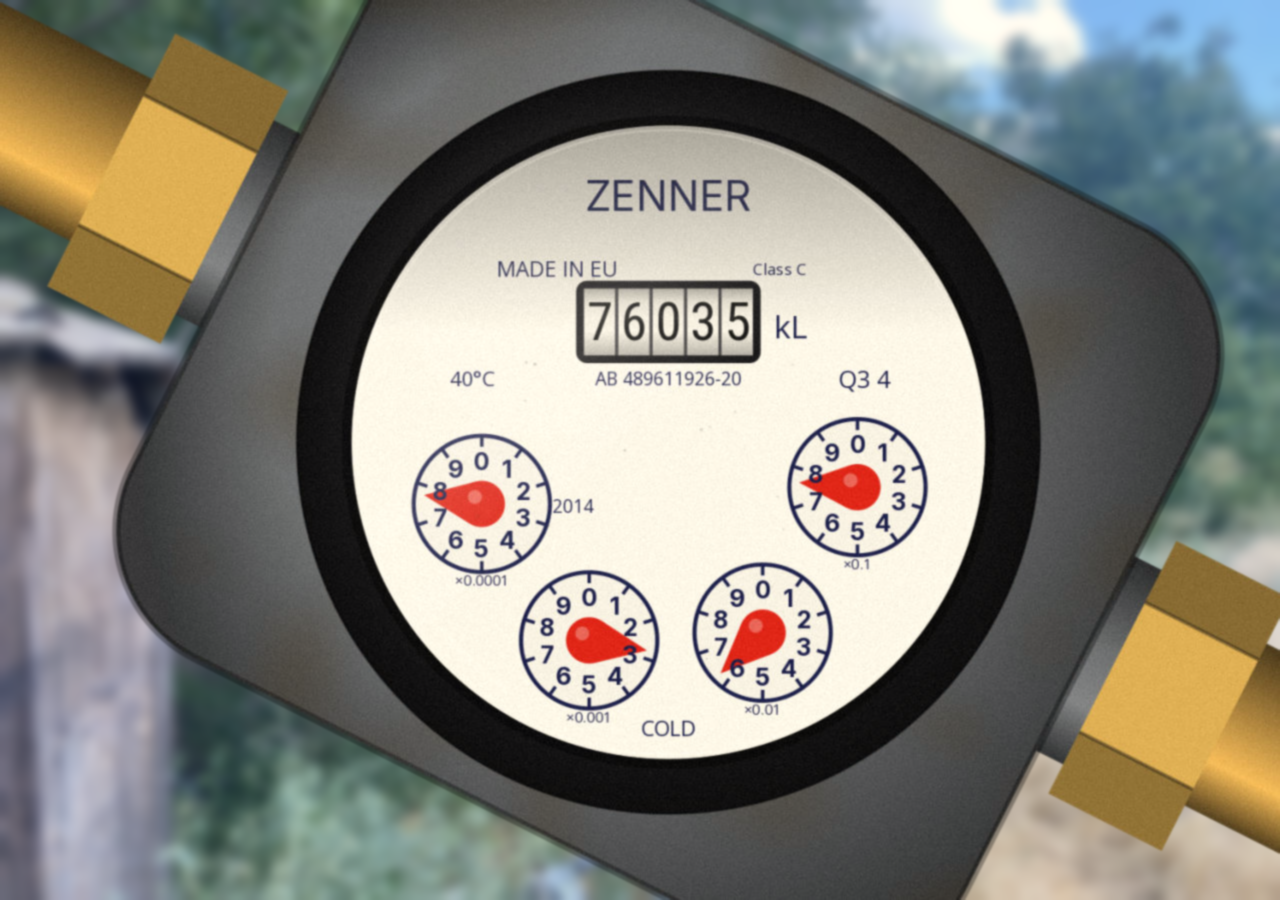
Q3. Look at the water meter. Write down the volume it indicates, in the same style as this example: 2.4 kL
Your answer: 76035.7627 kL
